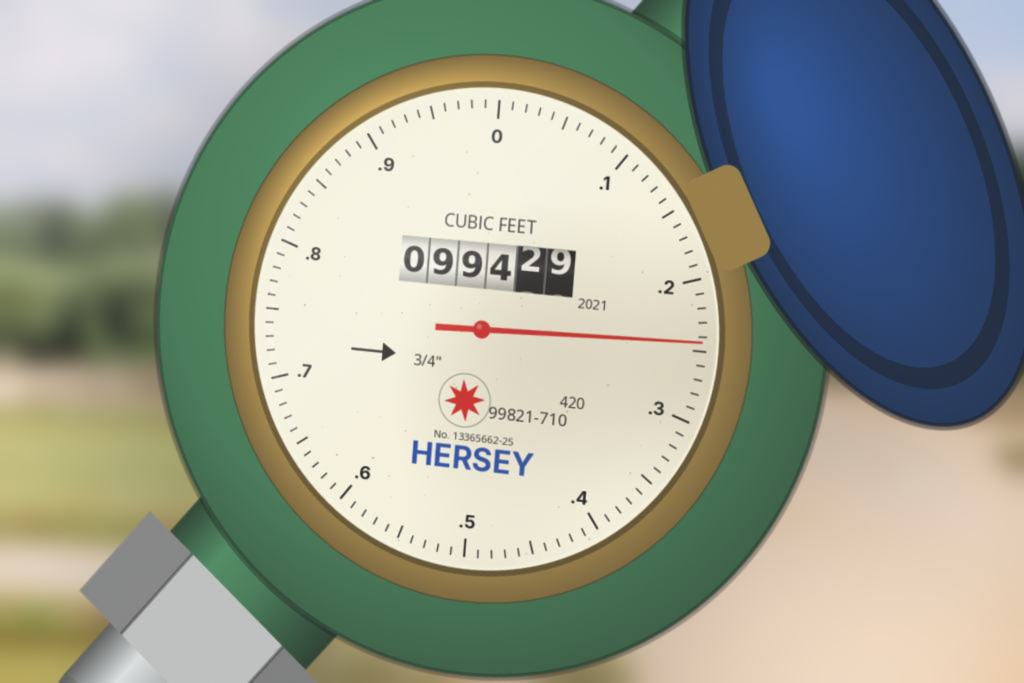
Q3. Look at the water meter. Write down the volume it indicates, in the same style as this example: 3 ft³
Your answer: 99429.24 ft³
